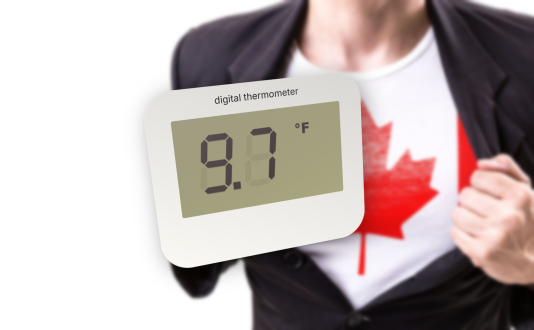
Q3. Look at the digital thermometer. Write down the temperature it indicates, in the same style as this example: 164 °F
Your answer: 9.7 °F
